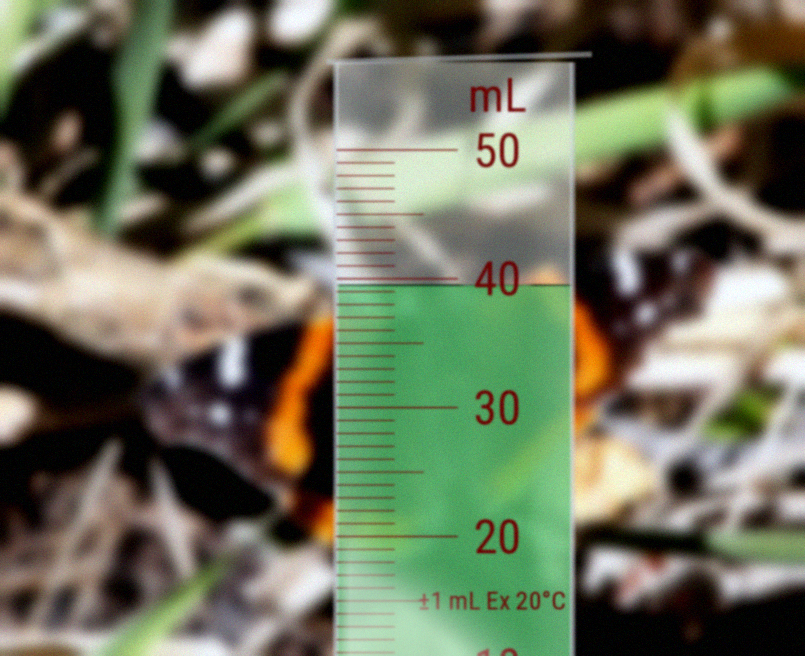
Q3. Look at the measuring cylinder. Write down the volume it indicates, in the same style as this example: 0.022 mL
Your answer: 39.5 mL
